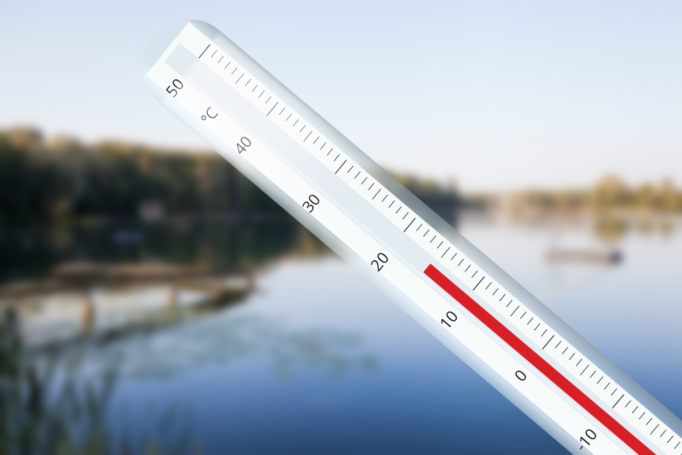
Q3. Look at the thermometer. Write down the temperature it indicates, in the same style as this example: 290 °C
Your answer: 15.5 °C
